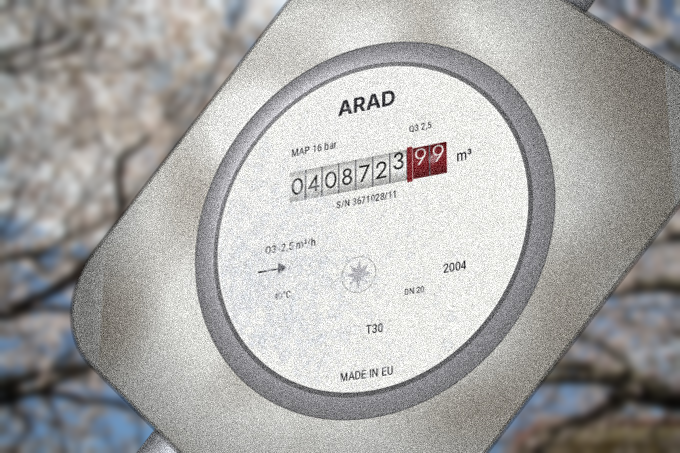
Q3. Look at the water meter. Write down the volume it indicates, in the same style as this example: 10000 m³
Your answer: 408723.99 m³
